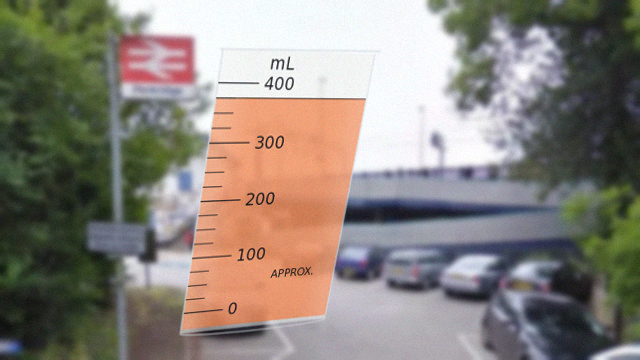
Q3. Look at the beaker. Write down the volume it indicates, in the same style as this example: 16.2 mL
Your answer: 375 mL
